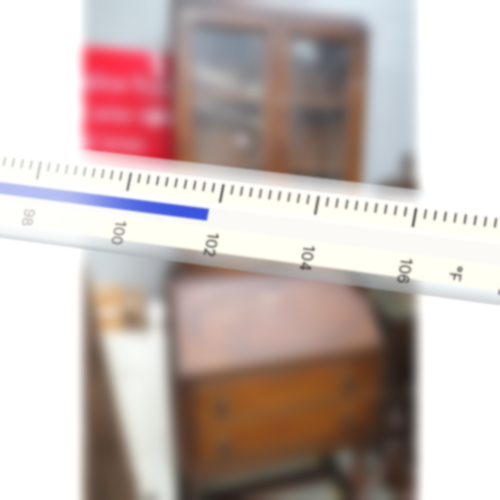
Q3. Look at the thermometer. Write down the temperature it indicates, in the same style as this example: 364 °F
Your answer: 101.8 °F
